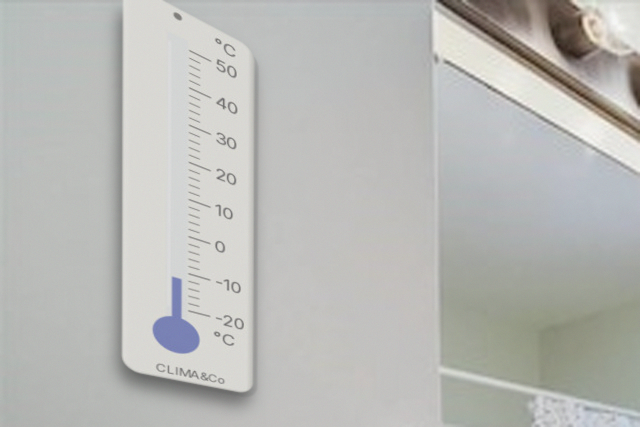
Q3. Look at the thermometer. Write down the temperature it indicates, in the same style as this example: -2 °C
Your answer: -12 °C
